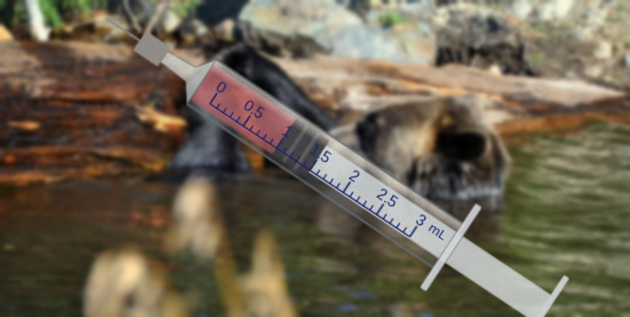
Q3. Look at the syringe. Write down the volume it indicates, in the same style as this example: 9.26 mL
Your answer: 1 mL
